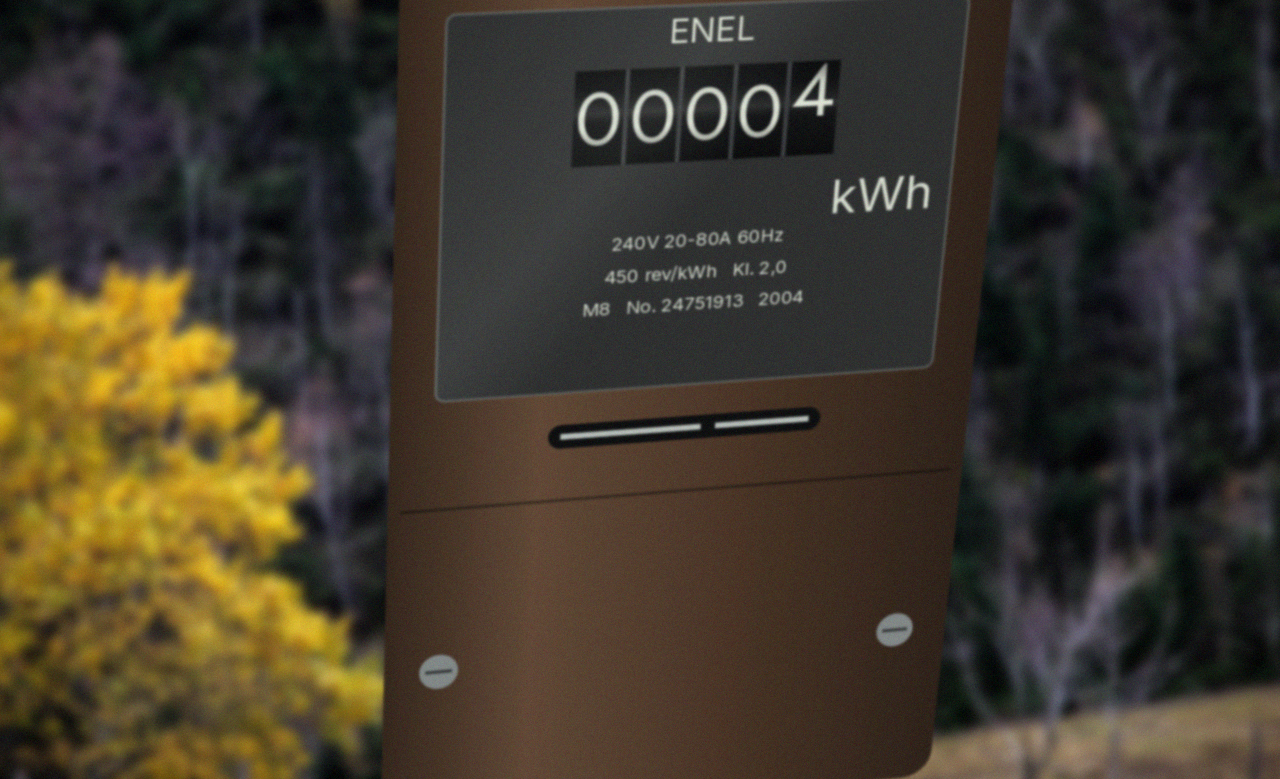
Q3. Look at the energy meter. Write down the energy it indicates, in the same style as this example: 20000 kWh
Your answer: 4 kWh
